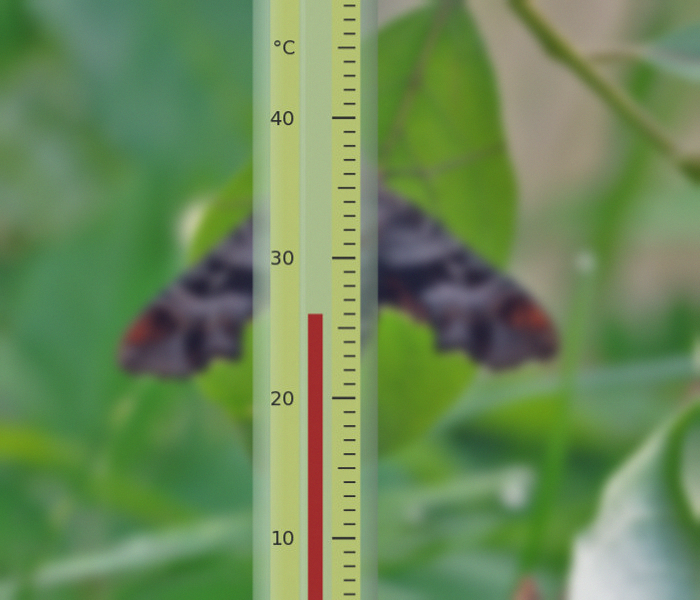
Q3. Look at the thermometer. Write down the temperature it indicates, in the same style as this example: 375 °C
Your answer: 26 °C
